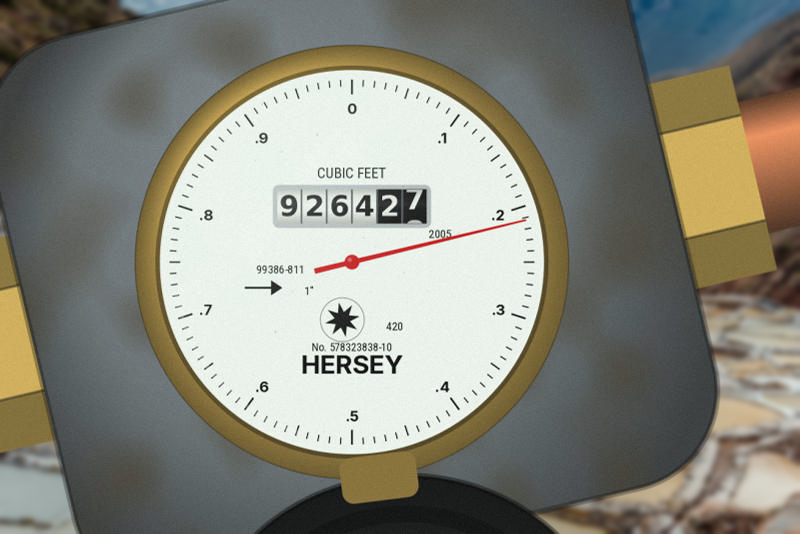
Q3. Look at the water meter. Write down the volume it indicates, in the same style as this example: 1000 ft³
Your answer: 926427.21 ft³
